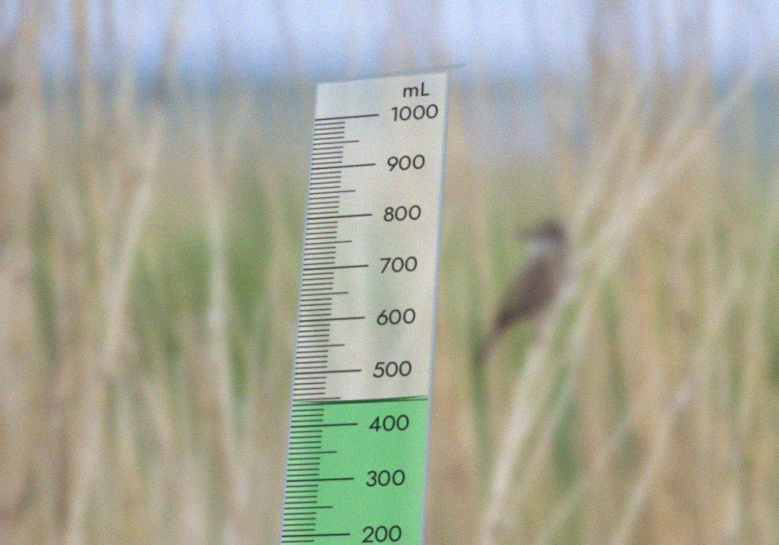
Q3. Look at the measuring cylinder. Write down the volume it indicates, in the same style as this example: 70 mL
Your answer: 440 mL
